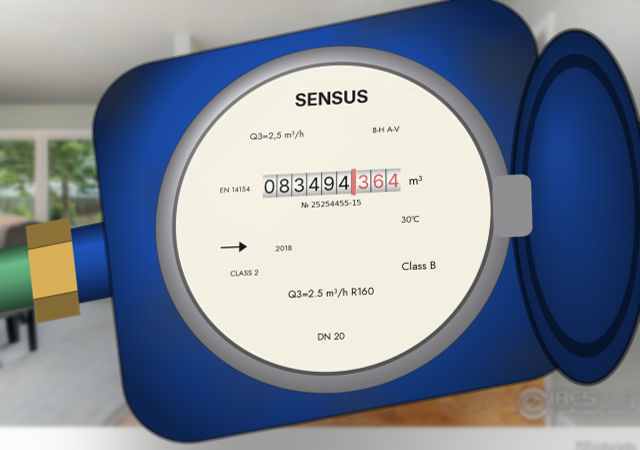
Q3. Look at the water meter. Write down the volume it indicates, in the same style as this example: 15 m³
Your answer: 83494.364 m³
